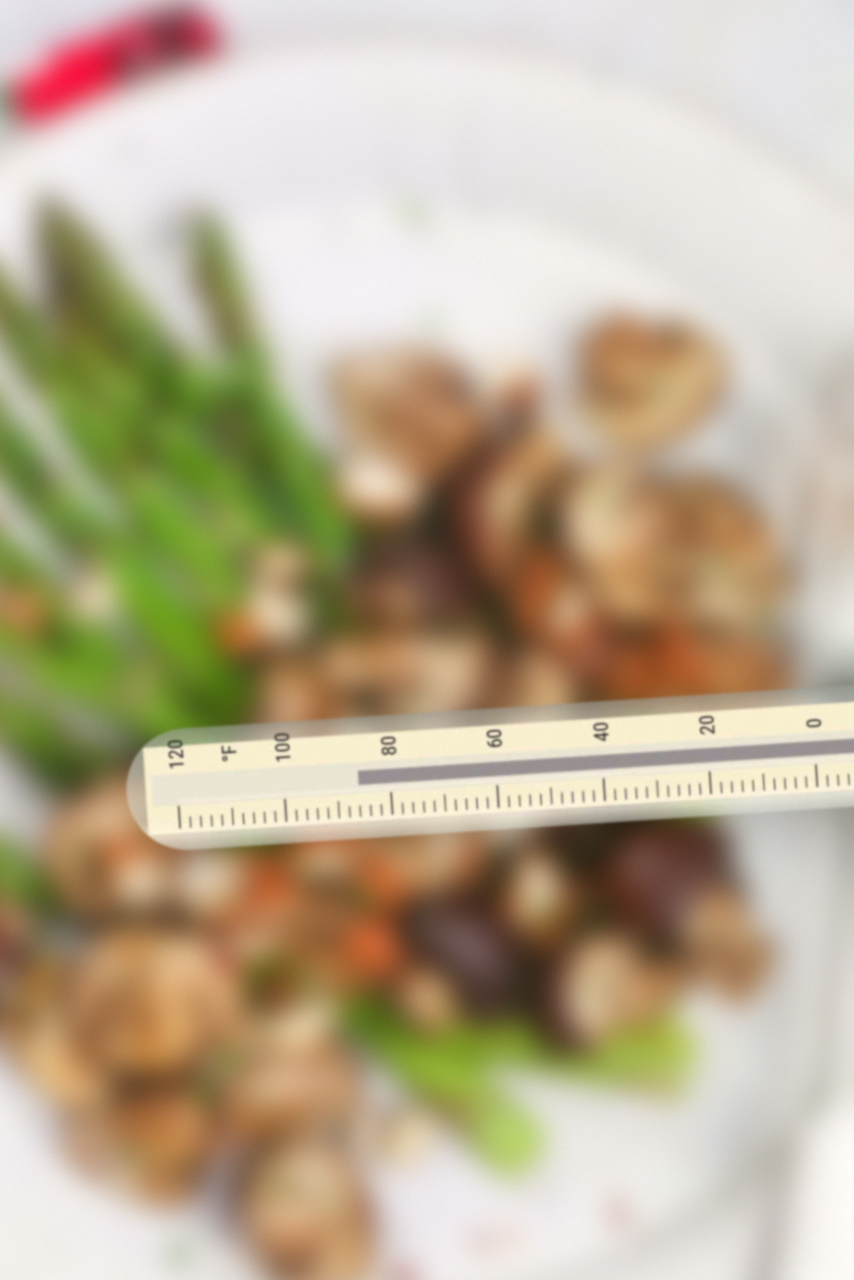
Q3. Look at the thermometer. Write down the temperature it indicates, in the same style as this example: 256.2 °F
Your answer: 86 °F
